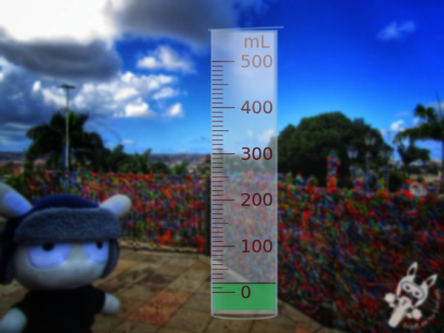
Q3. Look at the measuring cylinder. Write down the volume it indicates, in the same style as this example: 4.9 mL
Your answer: 20 mL
